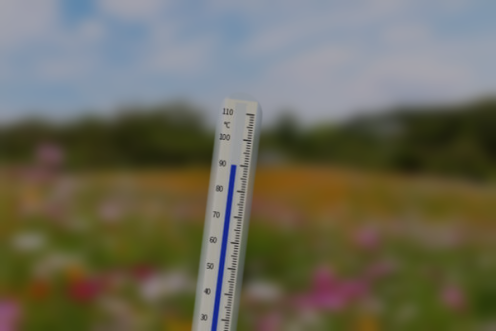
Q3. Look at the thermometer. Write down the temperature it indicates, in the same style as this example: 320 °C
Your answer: 90 °C
